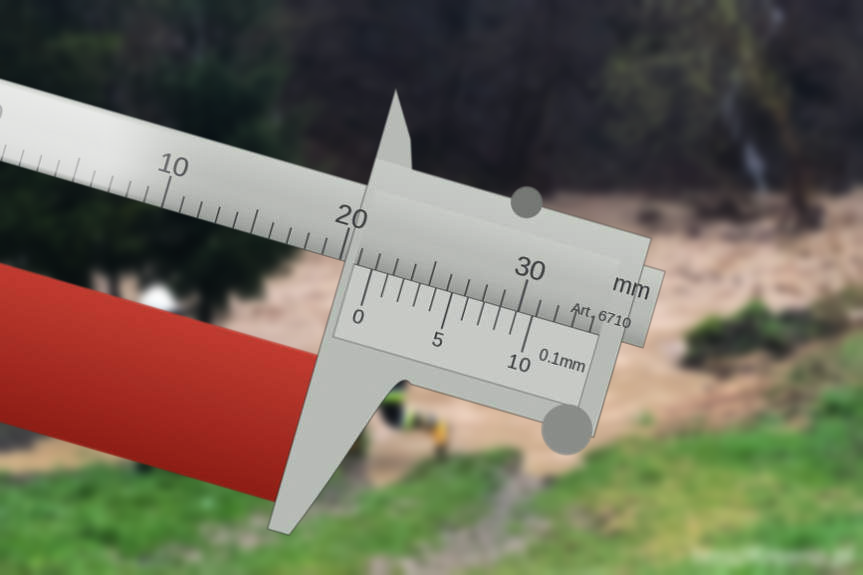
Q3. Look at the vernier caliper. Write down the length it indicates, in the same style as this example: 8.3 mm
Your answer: 21.8 mm
